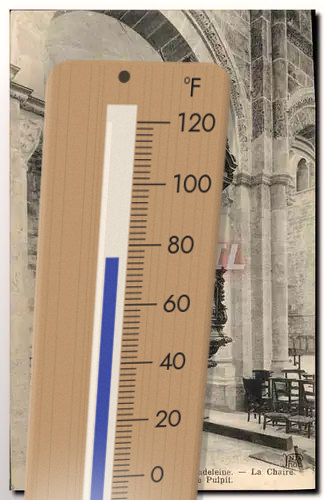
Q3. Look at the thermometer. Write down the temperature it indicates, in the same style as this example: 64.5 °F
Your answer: 76 °F
